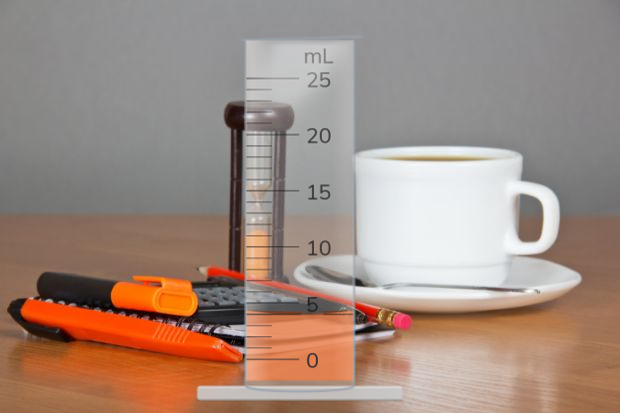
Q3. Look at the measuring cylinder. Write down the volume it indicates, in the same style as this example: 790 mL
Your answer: 4 mL
